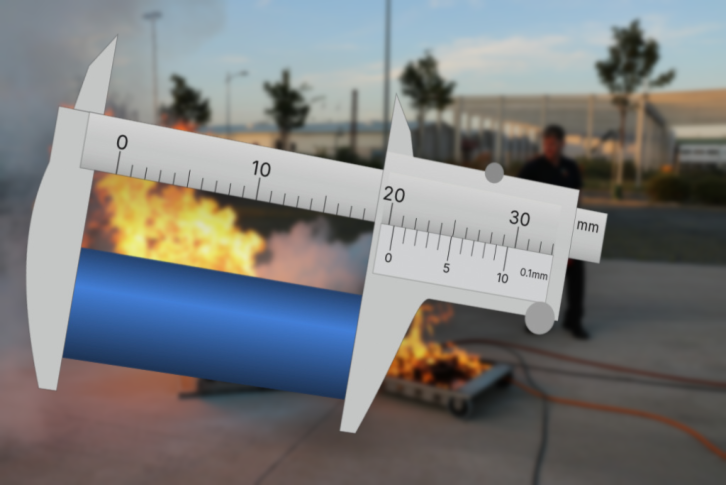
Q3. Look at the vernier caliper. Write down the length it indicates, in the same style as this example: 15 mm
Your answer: 20.4 mm
